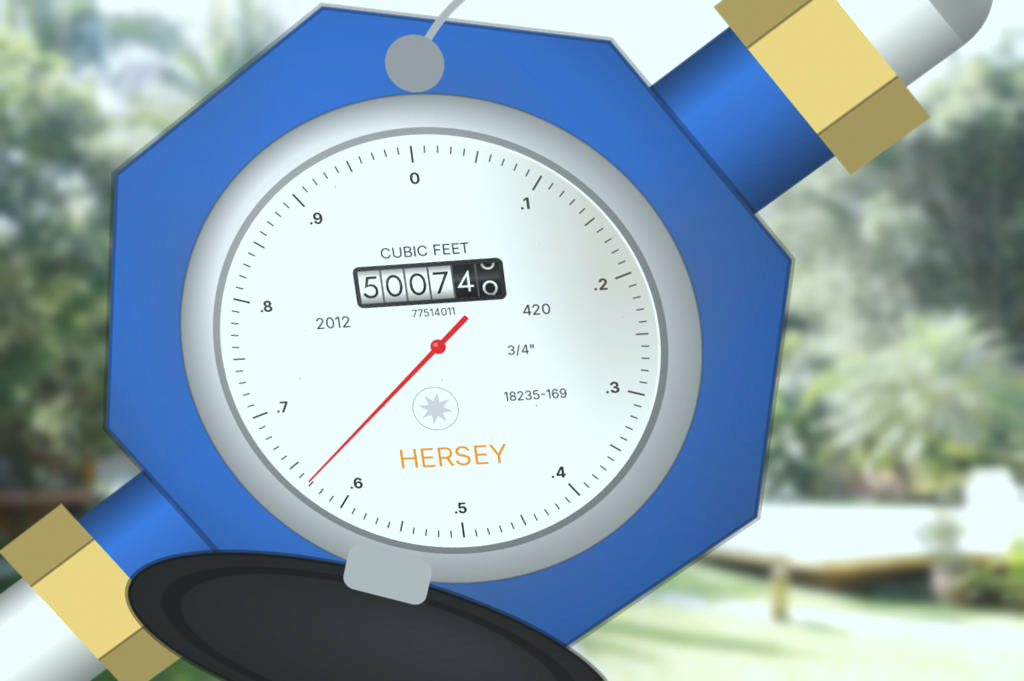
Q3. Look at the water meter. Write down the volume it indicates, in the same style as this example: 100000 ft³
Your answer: 500748.63 ft³
